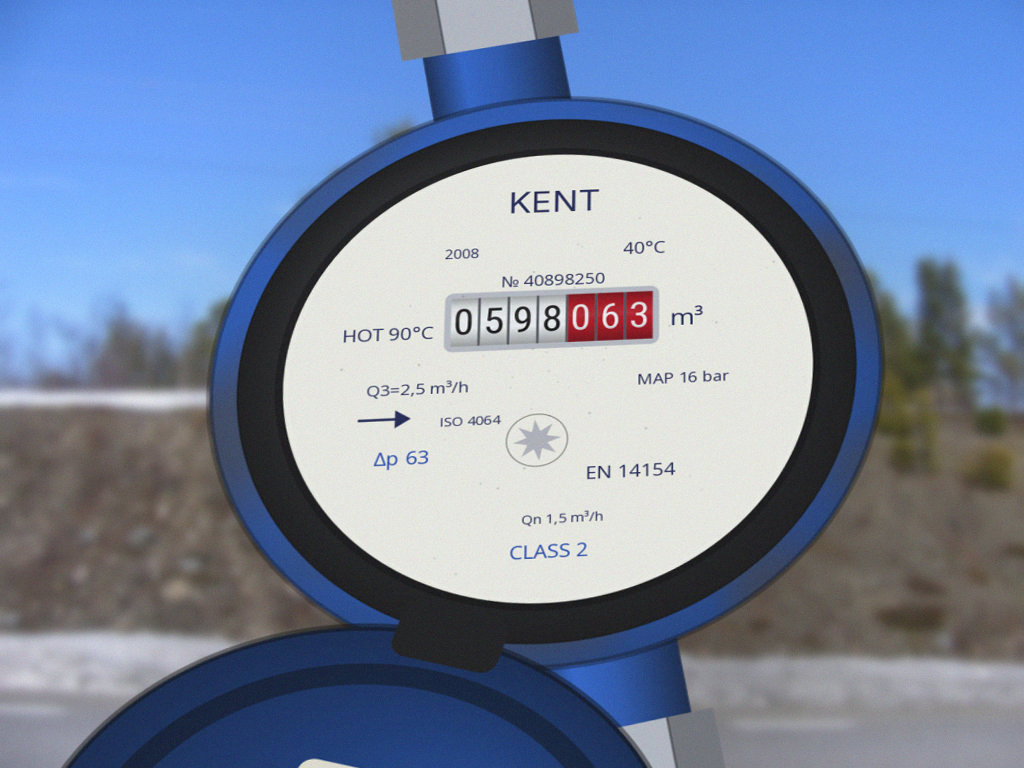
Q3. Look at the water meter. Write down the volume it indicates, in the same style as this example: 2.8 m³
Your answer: 598.063 m³
